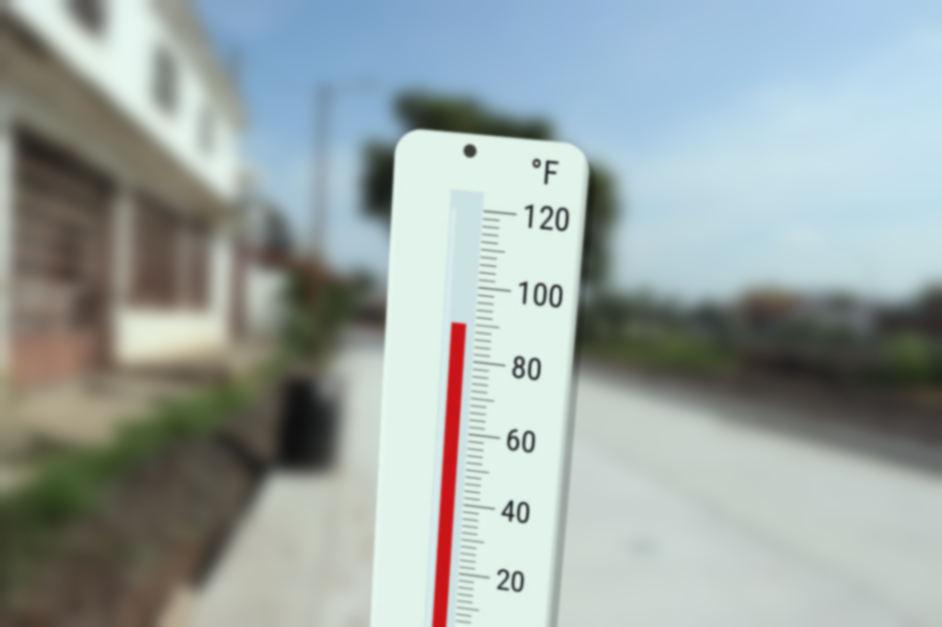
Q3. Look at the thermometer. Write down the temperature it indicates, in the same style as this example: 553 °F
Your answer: 90 °F
